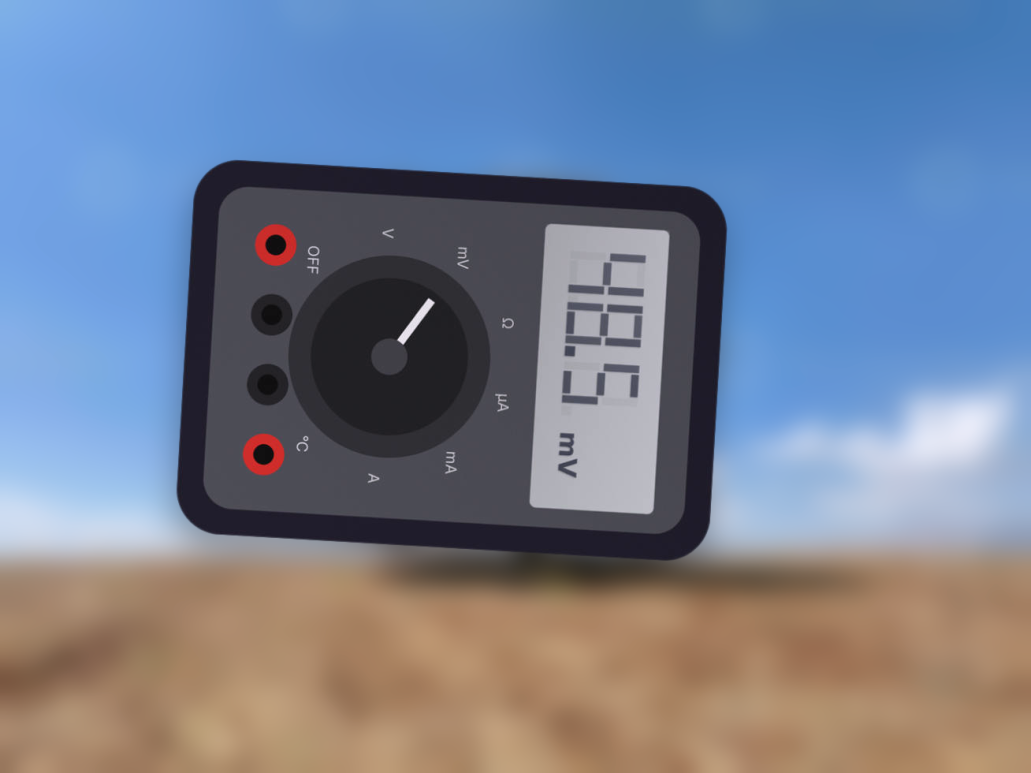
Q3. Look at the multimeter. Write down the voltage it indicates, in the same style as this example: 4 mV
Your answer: 48.5 mV
